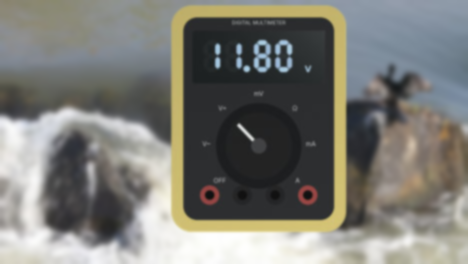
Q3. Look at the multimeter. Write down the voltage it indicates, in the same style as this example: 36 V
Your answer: 11.80 V
